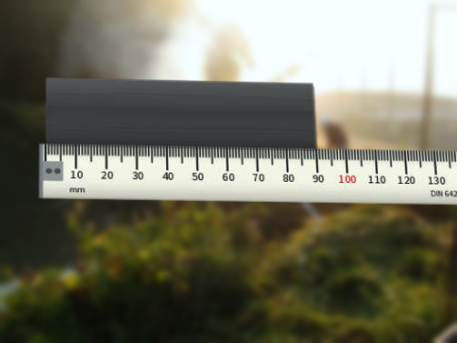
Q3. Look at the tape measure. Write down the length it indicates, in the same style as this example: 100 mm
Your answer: 90 mm
